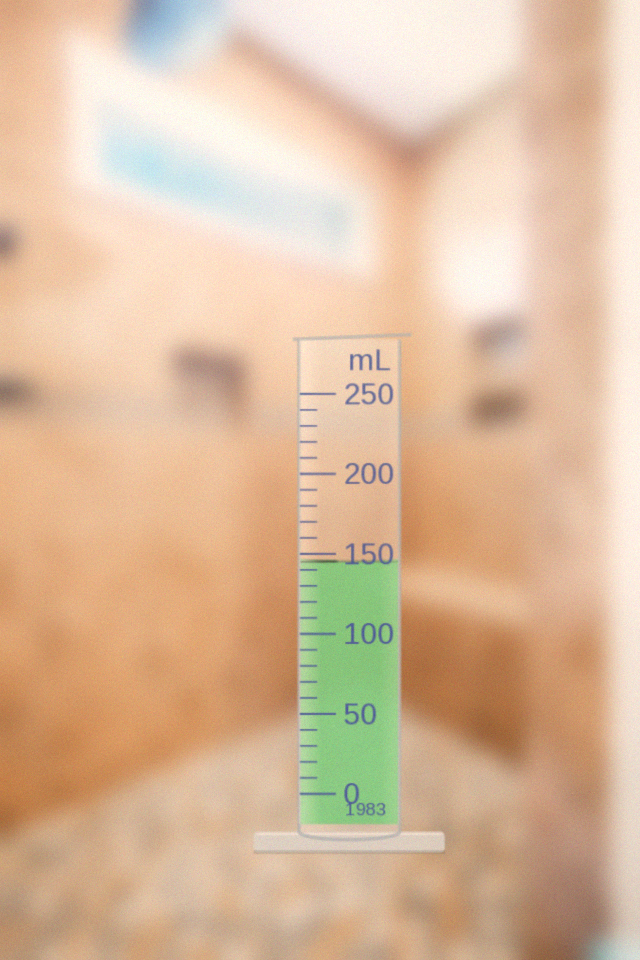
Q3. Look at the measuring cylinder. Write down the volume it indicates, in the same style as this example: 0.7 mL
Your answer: 145 mL
